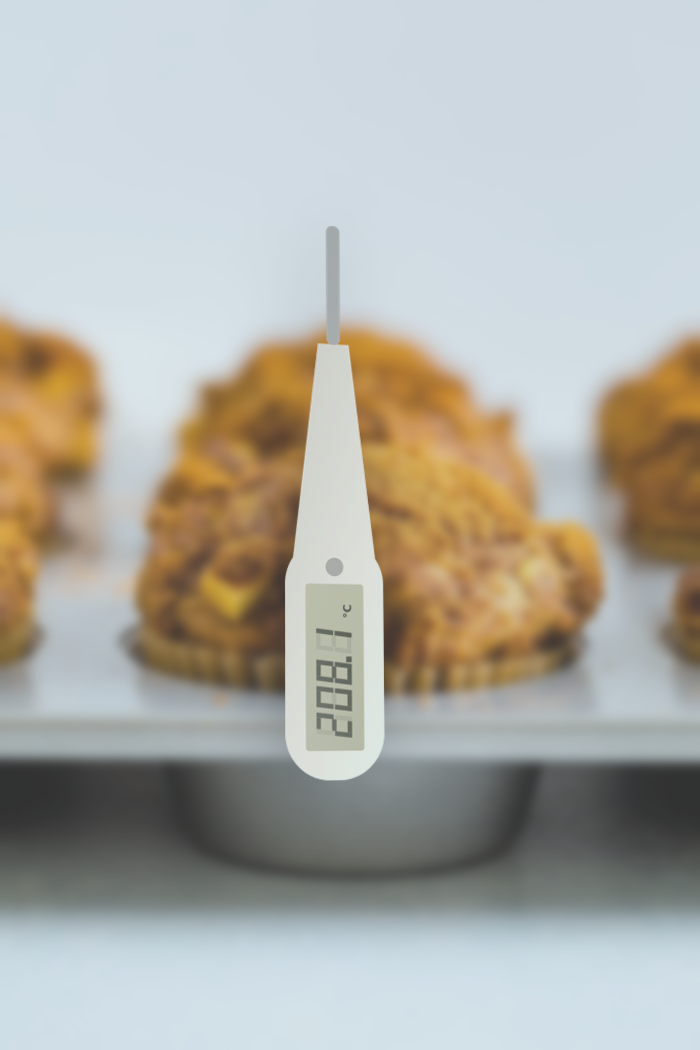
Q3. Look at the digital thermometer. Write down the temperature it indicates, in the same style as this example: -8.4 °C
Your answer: 208.1 °C
